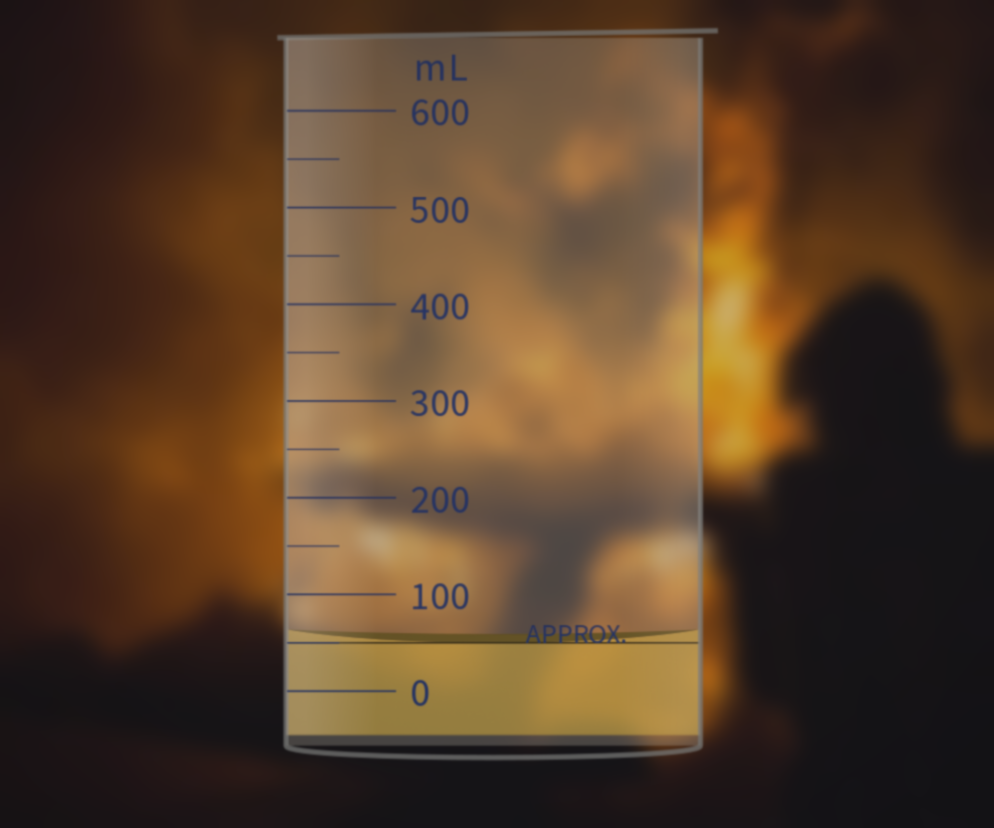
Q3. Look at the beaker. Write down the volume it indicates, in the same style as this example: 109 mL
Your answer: 50 mL
